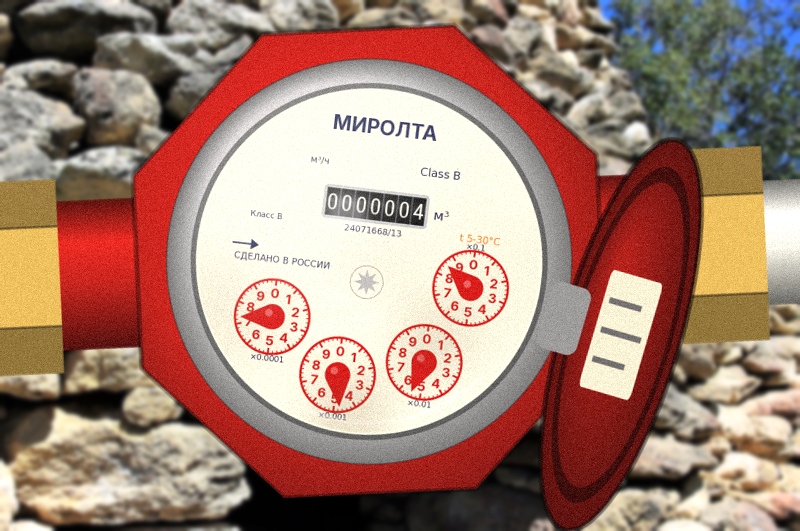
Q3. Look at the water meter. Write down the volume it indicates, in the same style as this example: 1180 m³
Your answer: 4.8547 m³
